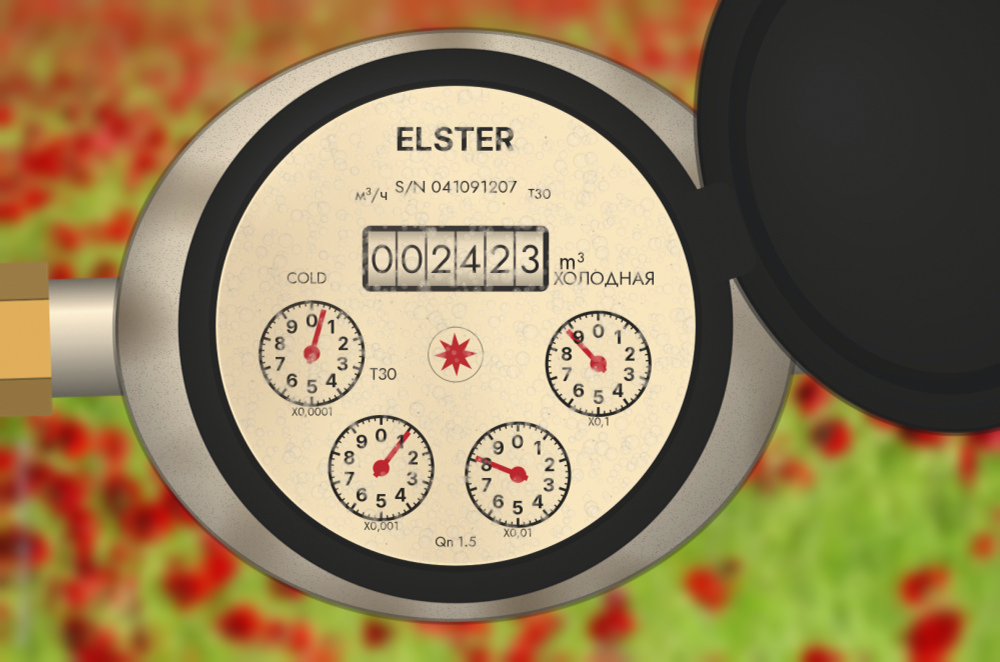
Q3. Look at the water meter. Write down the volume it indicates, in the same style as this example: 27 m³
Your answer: 2423.8810 m³
